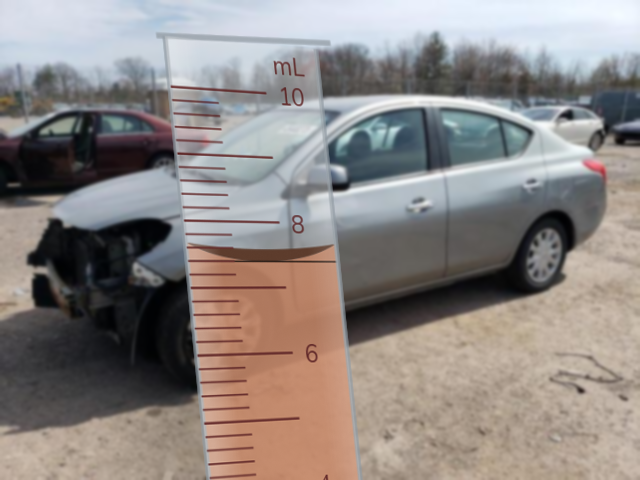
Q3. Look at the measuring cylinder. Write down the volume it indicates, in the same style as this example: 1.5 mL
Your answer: 7.4 mL
